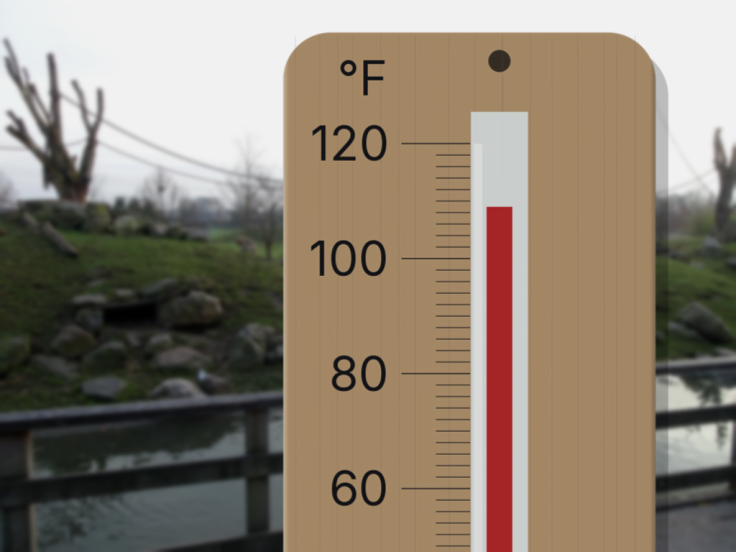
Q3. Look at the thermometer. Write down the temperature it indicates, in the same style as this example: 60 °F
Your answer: 109 °F
